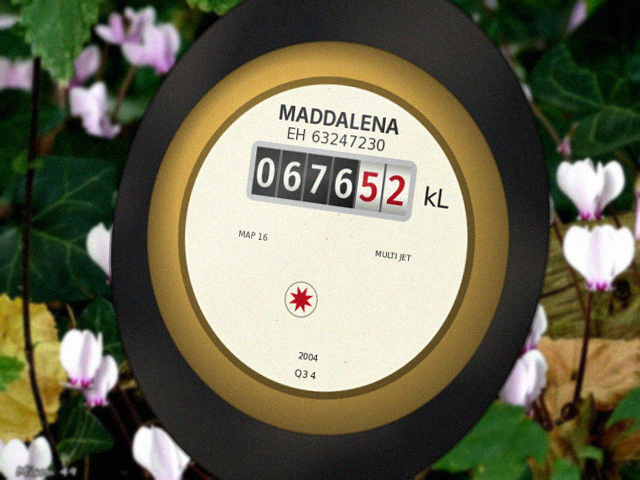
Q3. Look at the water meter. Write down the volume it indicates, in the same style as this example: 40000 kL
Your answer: 676.52 kL
